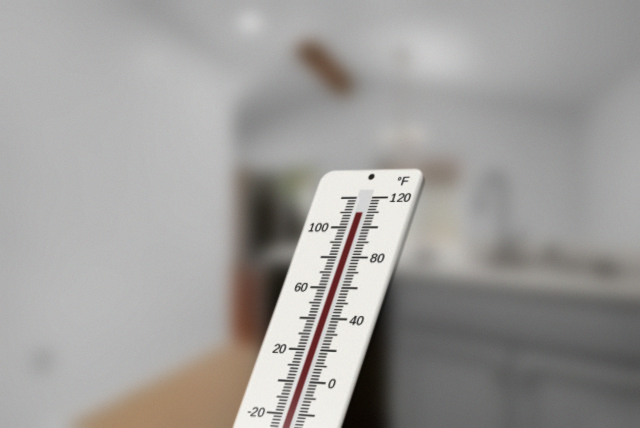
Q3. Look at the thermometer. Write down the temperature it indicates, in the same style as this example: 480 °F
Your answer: 110 °F
